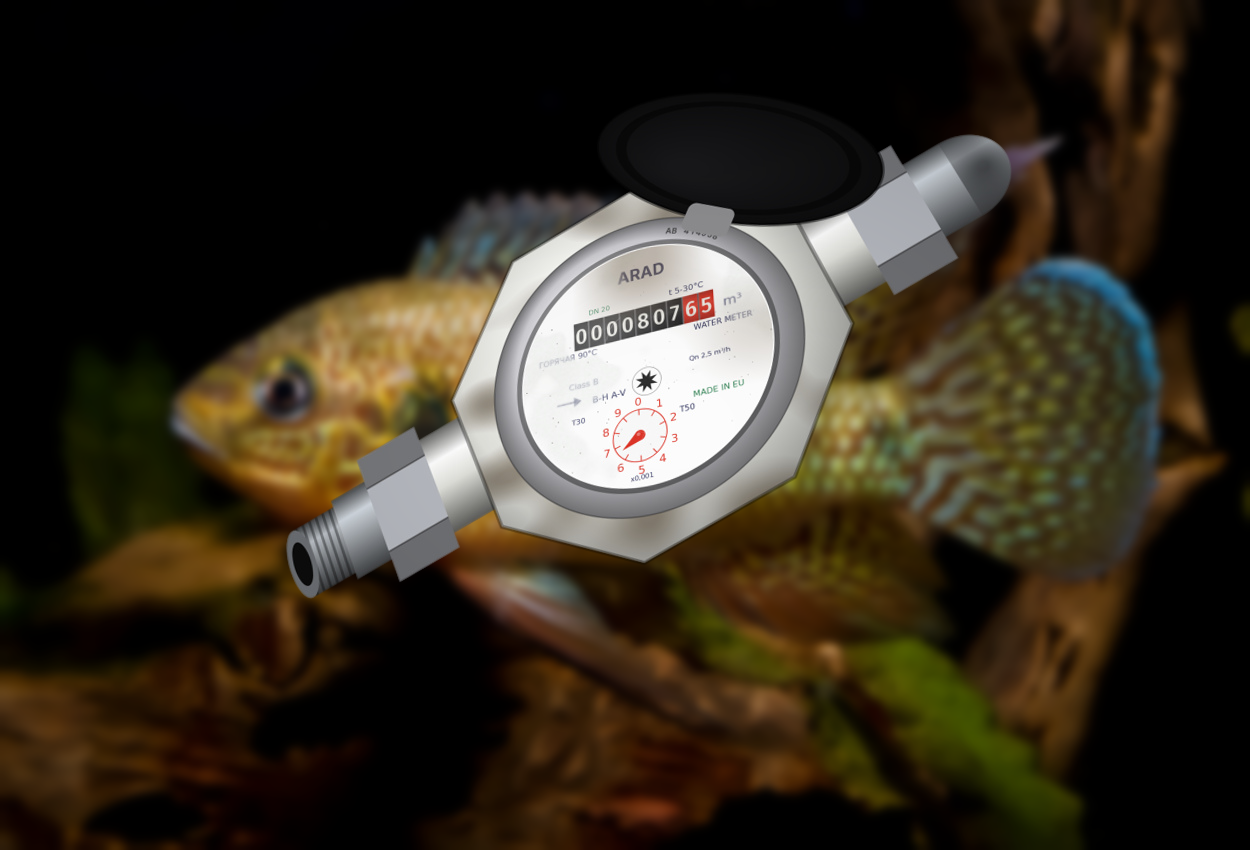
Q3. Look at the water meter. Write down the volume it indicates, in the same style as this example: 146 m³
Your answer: 807.656 m³
